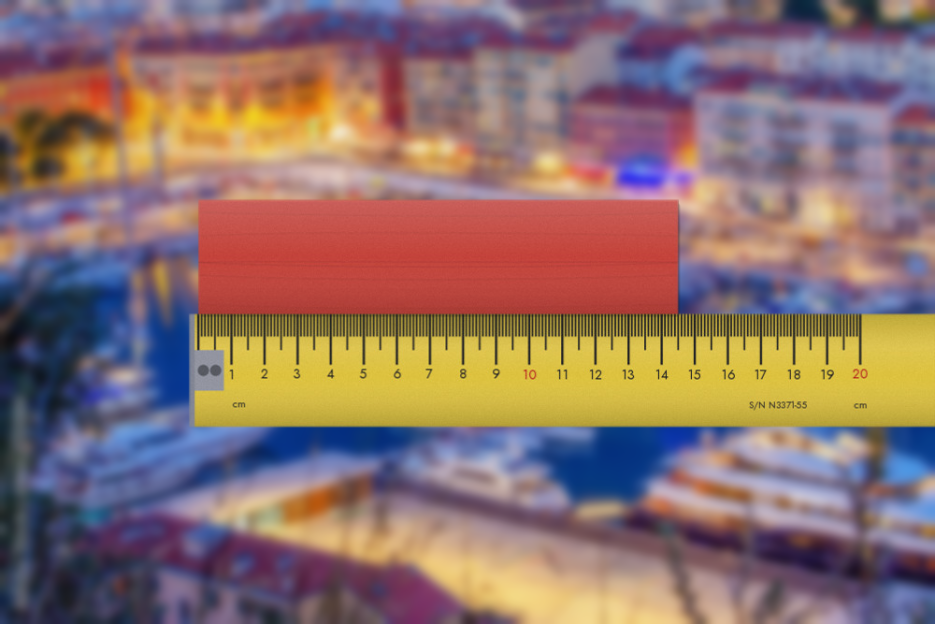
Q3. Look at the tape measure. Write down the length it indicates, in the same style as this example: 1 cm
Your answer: 14.5 cm
